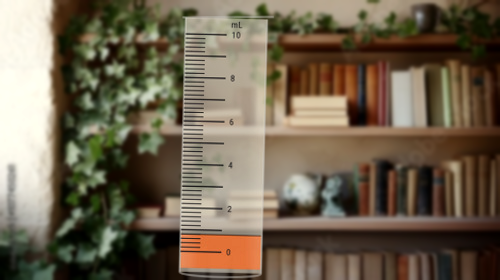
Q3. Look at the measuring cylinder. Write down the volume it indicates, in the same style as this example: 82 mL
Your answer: 0.8 mL
